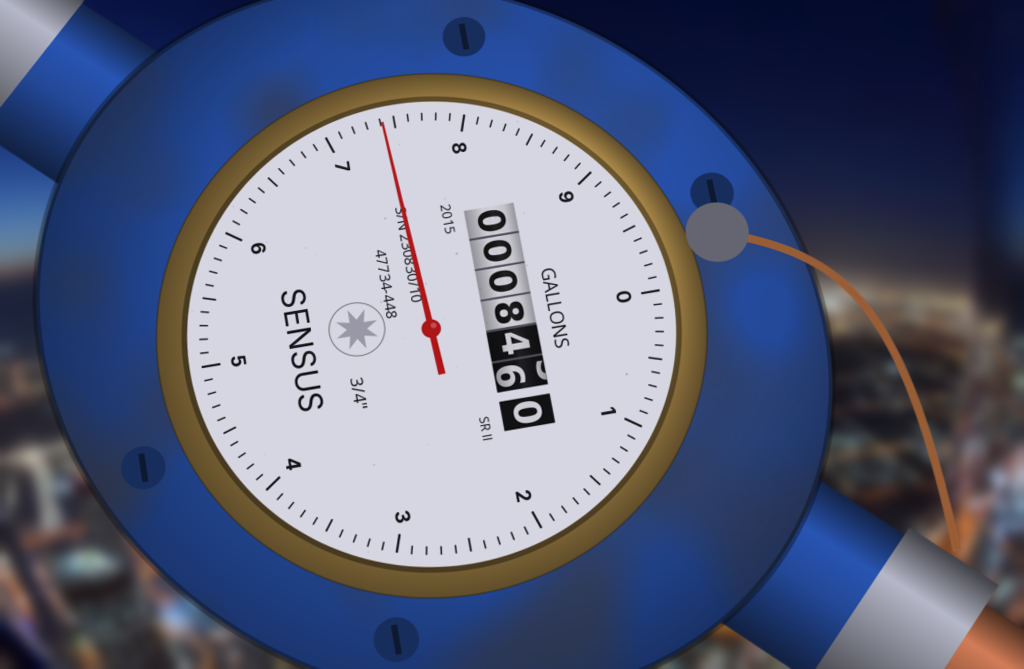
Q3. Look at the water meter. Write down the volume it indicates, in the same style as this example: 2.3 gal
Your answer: 8457.4 gal
